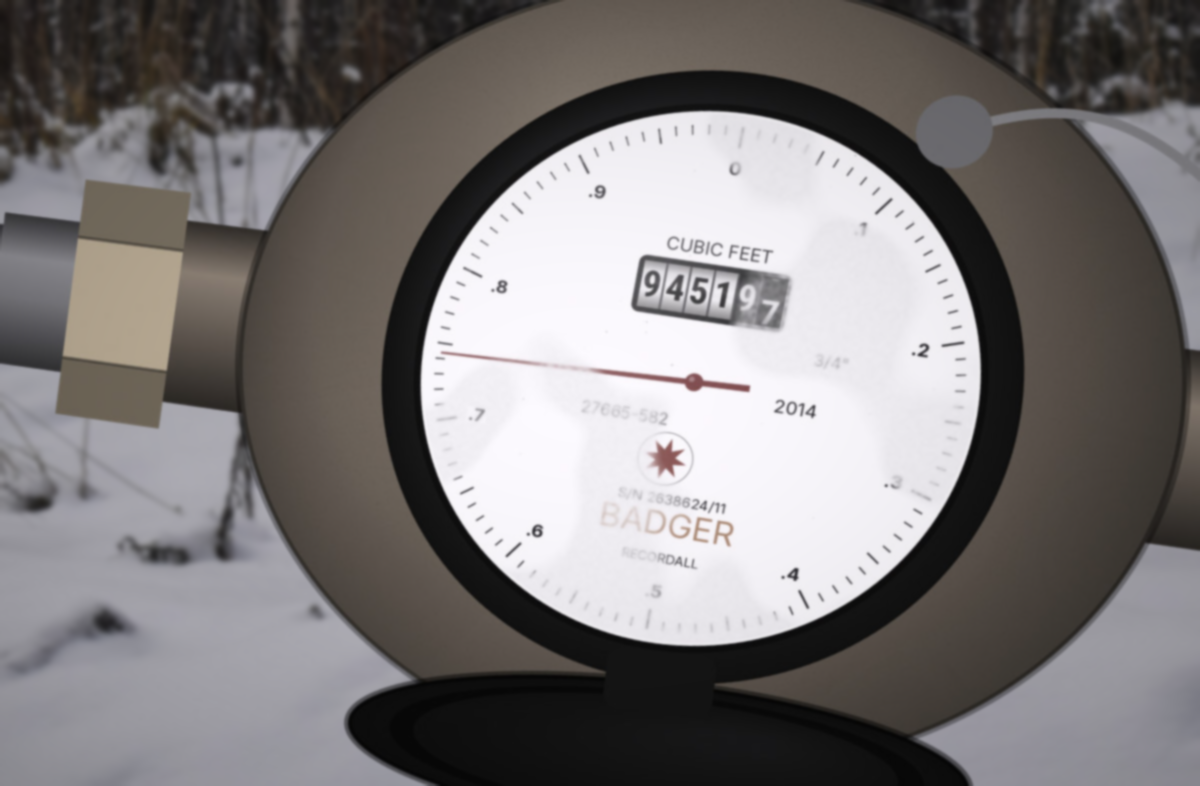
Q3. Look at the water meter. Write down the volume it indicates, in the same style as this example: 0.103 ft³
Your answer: 945196.74 ft³
